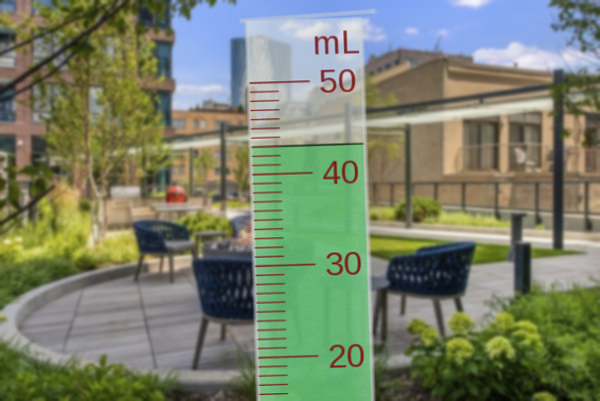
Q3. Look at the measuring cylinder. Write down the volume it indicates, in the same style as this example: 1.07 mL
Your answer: 43 mL
